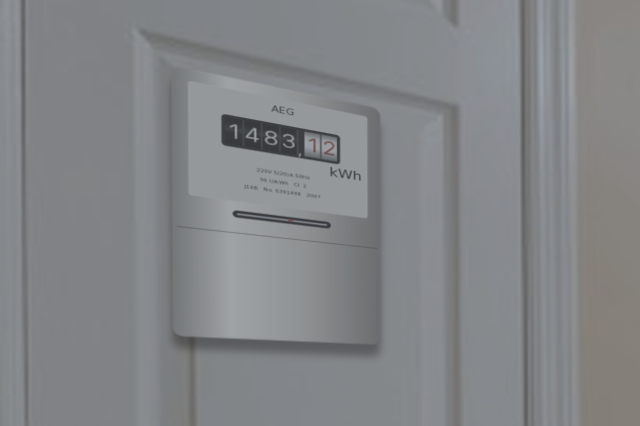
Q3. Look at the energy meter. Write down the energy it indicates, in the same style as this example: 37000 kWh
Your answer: 1483.12 kWh
